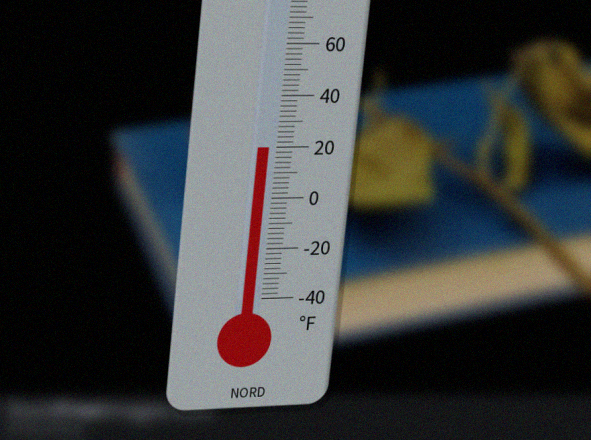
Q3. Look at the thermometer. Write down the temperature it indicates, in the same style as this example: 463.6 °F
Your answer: 20 °F
